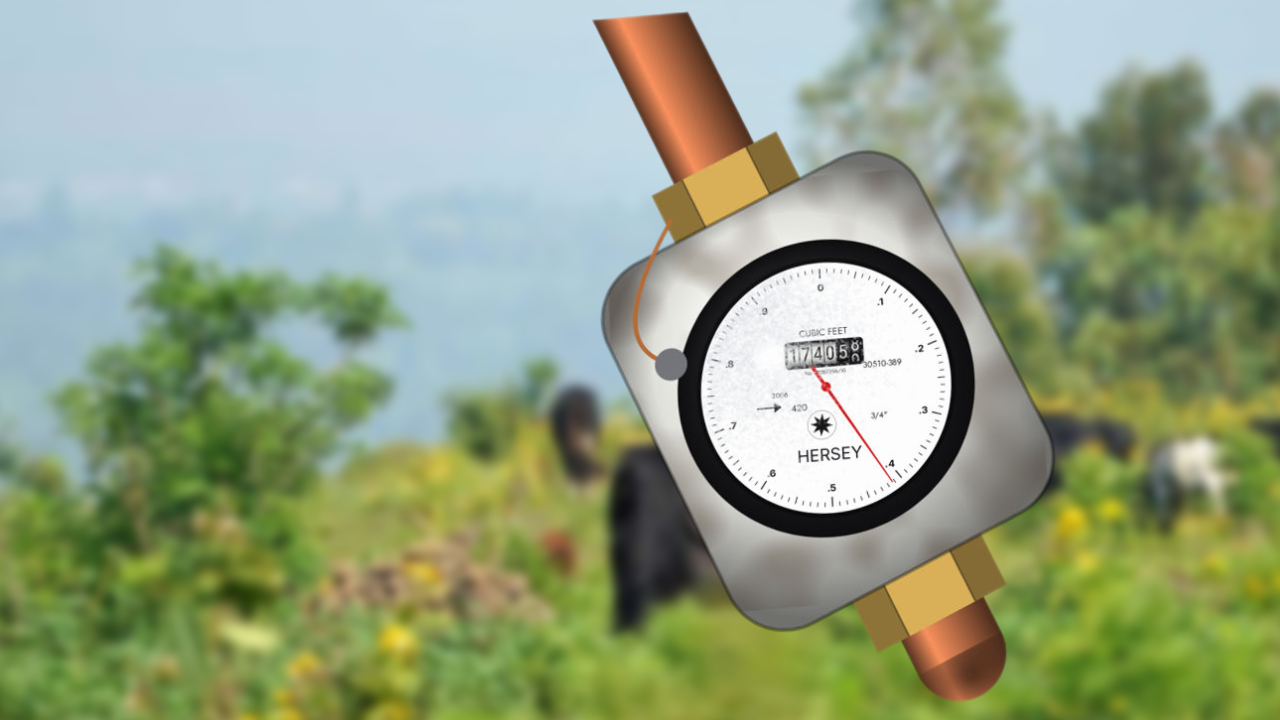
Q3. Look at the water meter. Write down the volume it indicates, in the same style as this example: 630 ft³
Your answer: 174058.41 ft³
